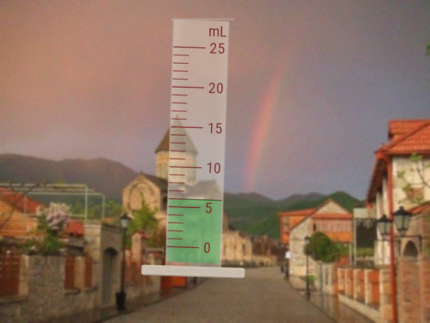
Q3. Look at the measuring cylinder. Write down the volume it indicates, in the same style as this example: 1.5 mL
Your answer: 6 mL
